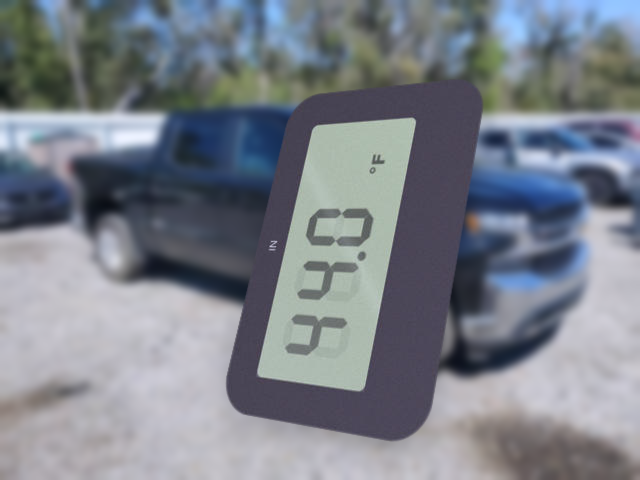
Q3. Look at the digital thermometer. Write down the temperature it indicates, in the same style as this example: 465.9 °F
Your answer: 44.0 °F
